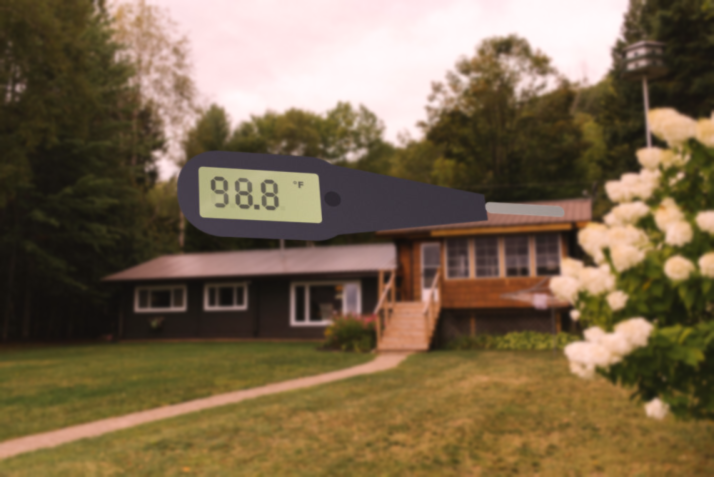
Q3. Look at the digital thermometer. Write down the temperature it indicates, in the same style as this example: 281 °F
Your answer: 98.8 °F
